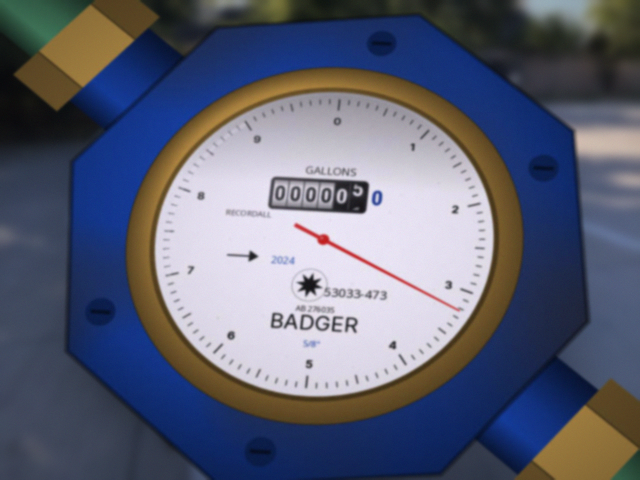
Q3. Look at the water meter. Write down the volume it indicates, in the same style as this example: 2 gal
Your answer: 53.2 gal
